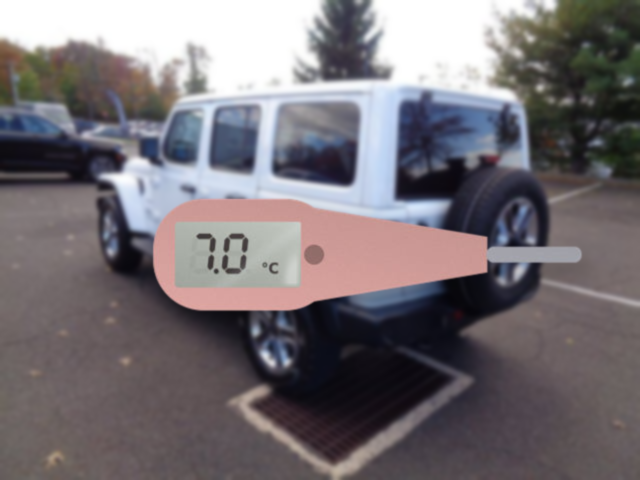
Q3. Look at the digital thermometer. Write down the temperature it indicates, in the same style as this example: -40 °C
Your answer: 7.0 °C
